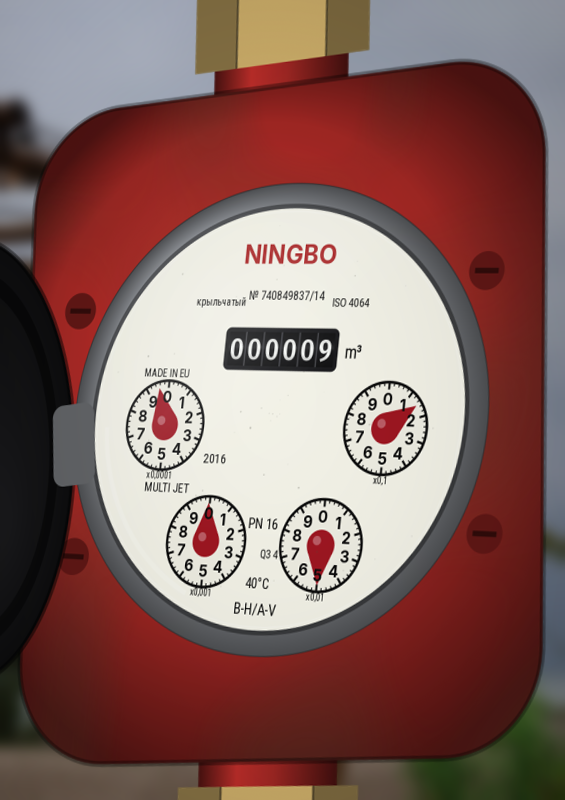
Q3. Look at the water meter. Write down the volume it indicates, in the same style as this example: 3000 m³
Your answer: 9.1499 m³
